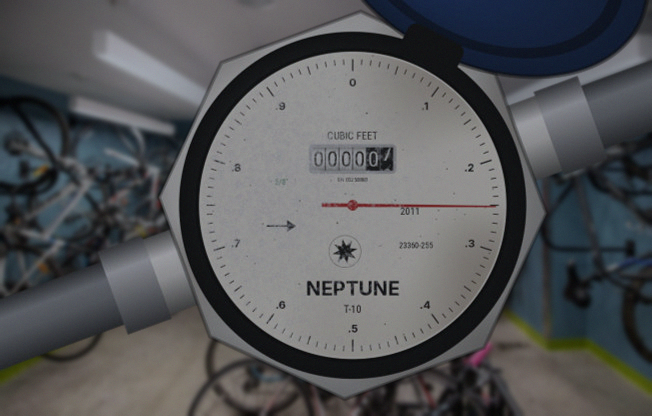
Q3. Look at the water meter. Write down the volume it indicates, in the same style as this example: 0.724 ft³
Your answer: 7.25 ft³
